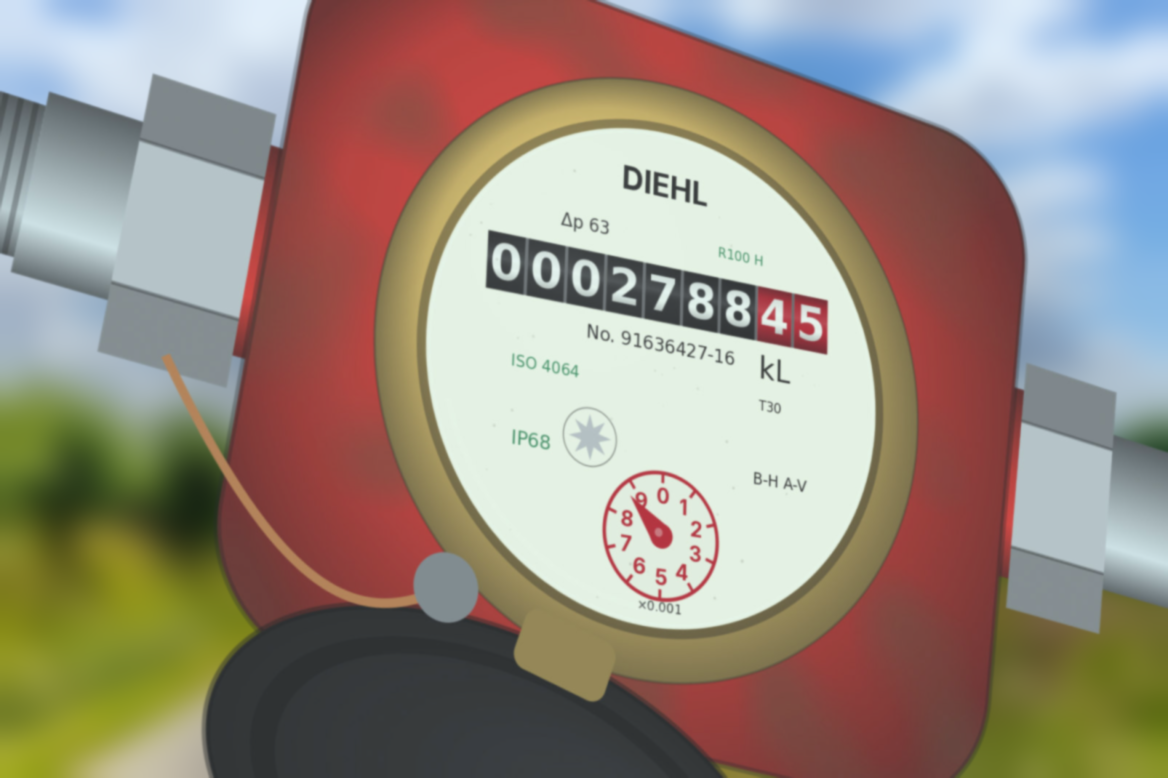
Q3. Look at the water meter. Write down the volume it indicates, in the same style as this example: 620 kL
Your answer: 2788.458 kL
